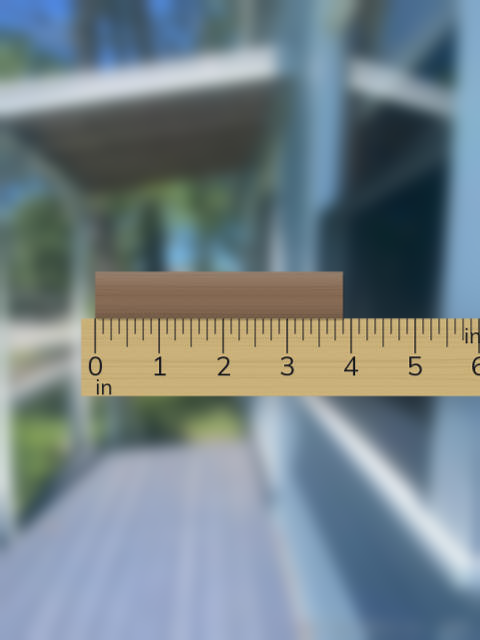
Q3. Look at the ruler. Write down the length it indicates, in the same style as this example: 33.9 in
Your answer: 3.875 in
